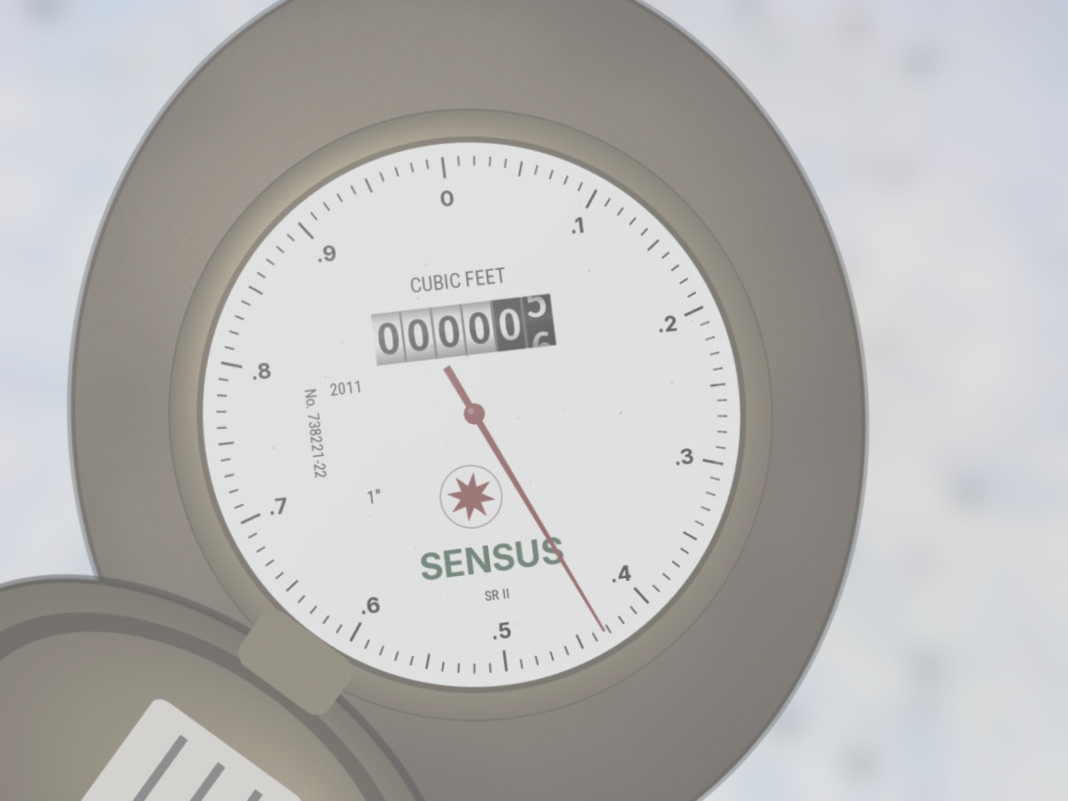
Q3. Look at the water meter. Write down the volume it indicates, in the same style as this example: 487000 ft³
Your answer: 5.43 ft³
